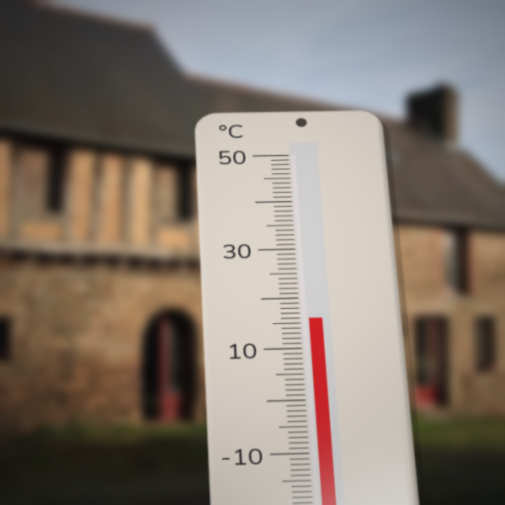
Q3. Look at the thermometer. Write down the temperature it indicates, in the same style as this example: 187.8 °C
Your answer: 16 °C
